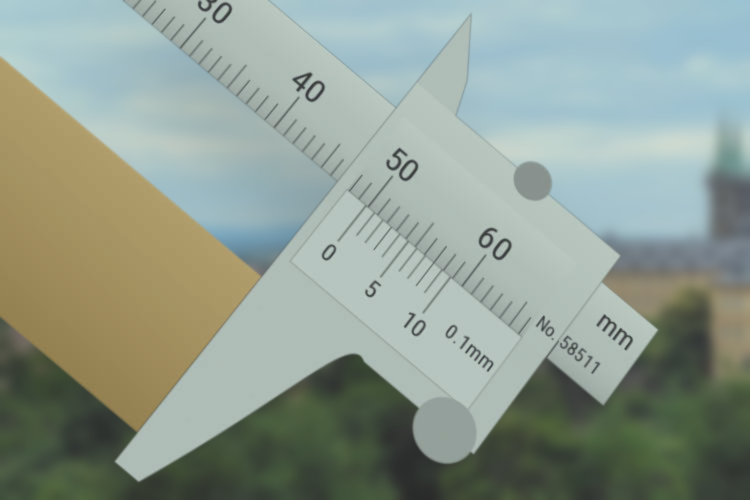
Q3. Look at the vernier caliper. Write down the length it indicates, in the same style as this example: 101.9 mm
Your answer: 49.8 mm
